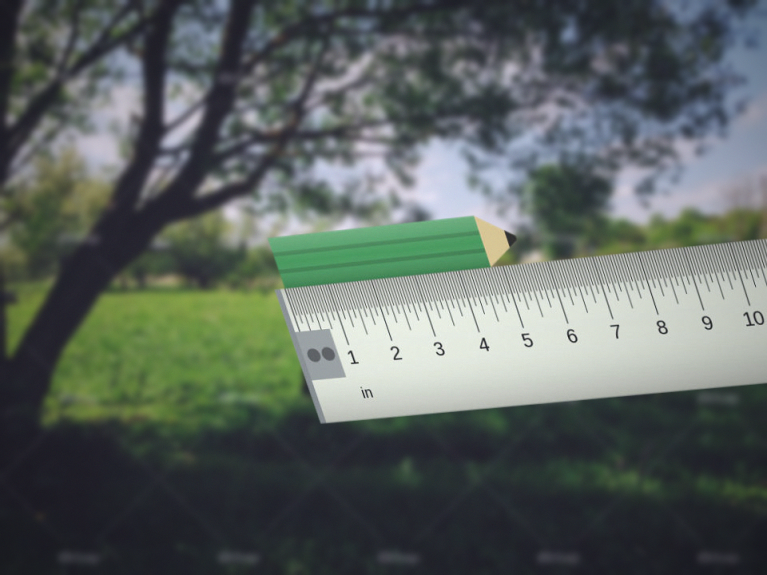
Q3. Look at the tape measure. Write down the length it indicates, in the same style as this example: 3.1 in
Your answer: 5.5 in
